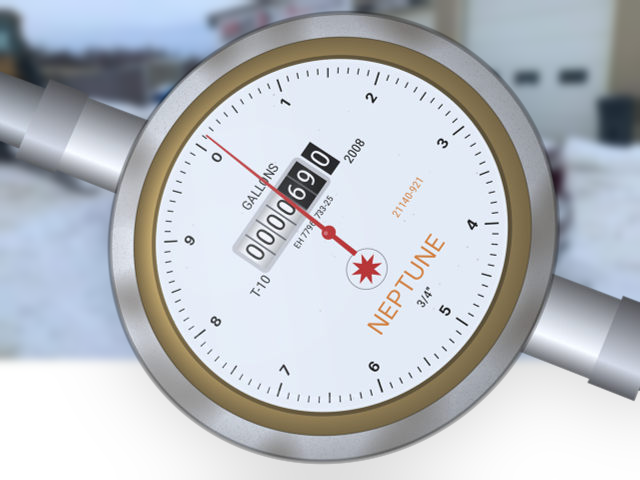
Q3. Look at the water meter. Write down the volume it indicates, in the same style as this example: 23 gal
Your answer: 690.1 gal
